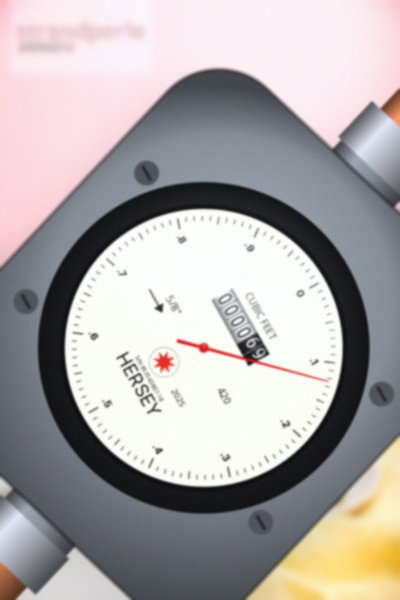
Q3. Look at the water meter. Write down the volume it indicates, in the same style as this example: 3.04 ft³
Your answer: 69.12 ft³
